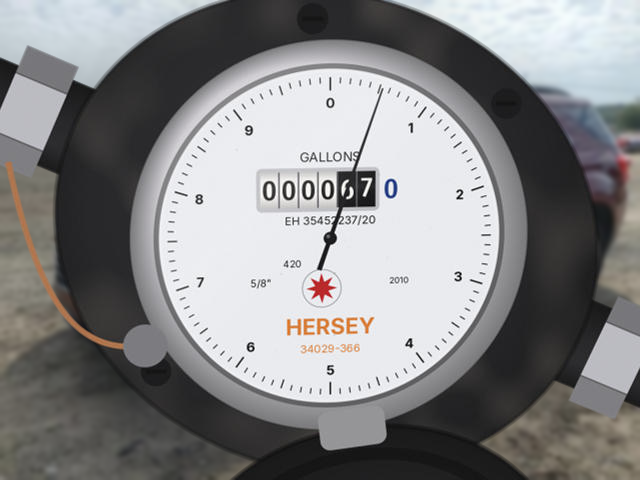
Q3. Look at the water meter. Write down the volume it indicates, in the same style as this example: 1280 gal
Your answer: 670.5 gal
